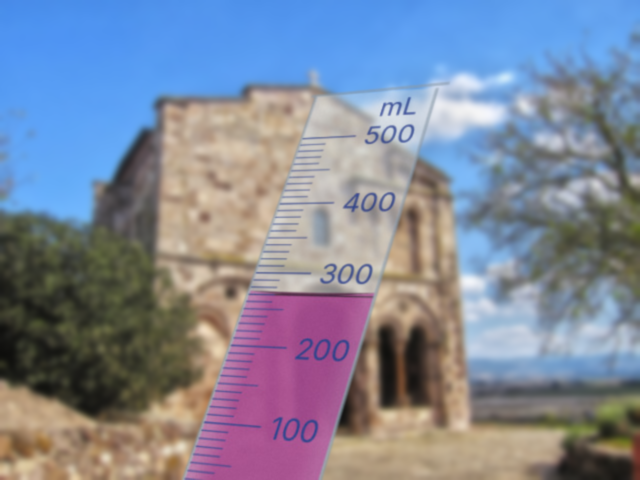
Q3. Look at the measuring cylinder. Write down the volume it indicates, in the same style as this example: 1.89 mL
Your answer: 270 mL
